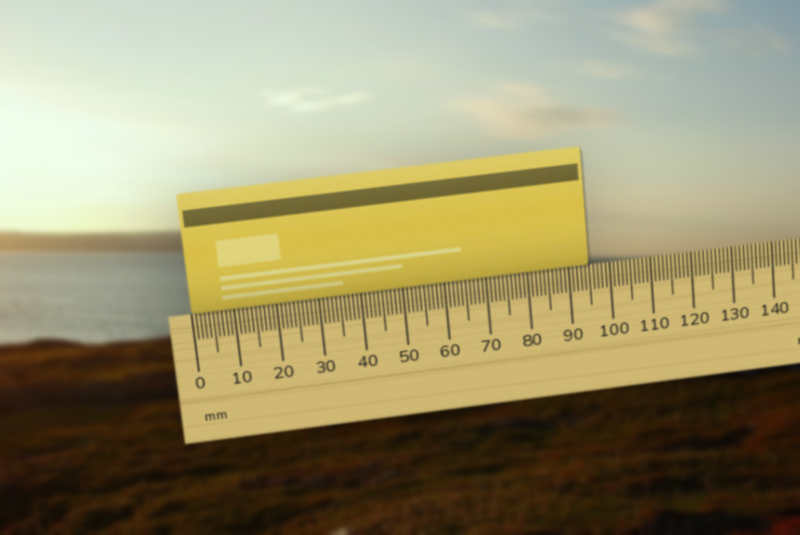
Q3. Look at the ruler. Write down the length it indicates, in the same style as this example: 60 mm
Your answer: 95 mm
